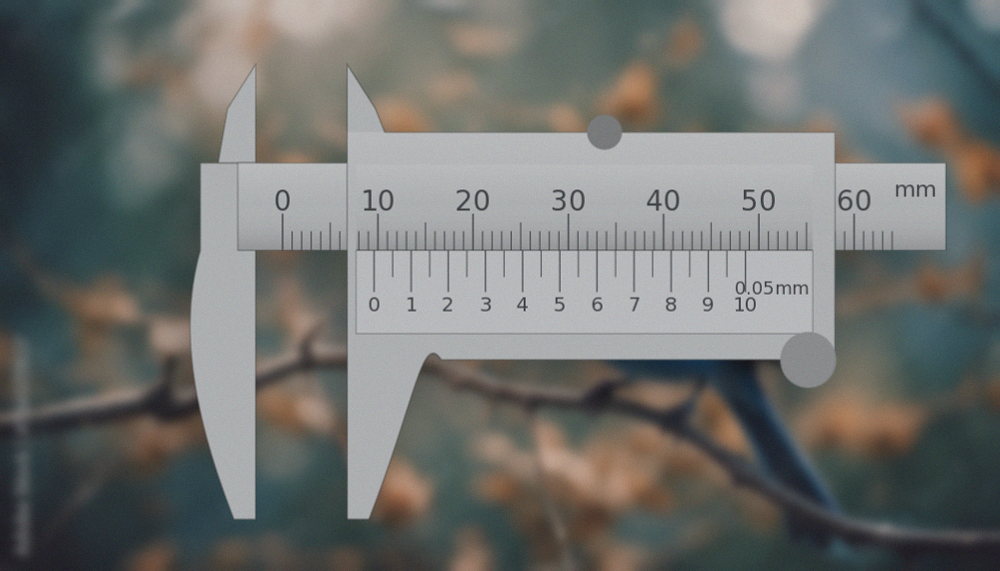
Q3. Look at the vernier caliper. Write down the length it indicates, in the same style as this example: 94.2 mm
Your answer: 9.6 mm
